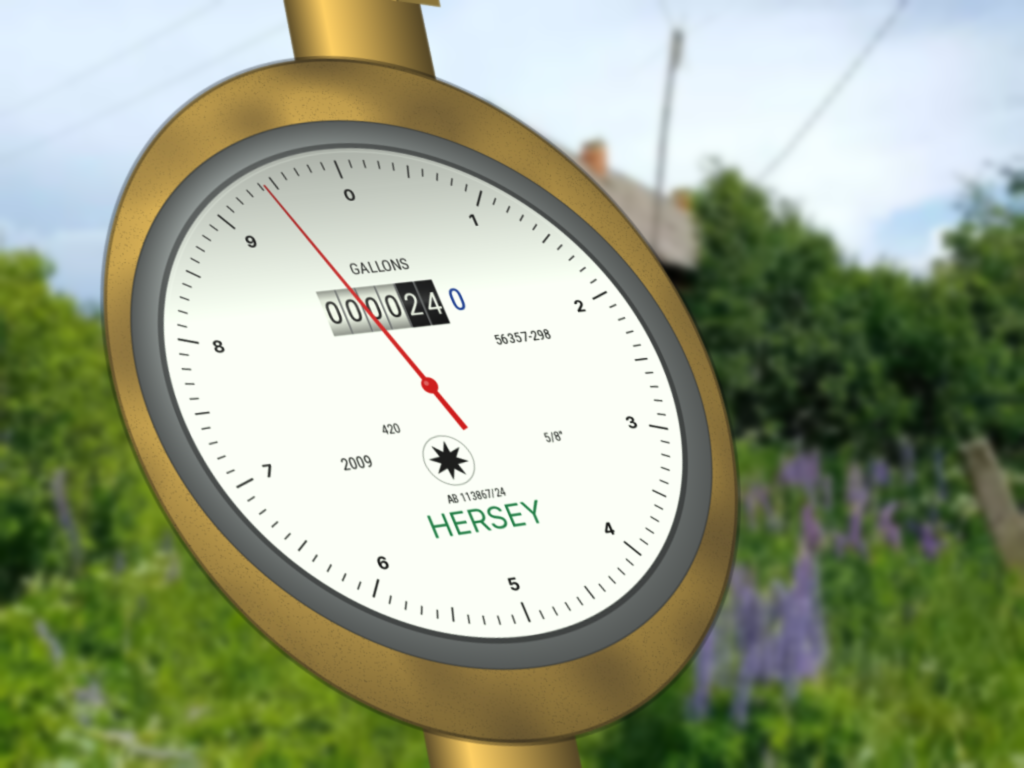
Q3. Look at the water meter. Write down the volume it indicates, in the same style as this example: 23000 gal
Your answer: 239.4 gal
